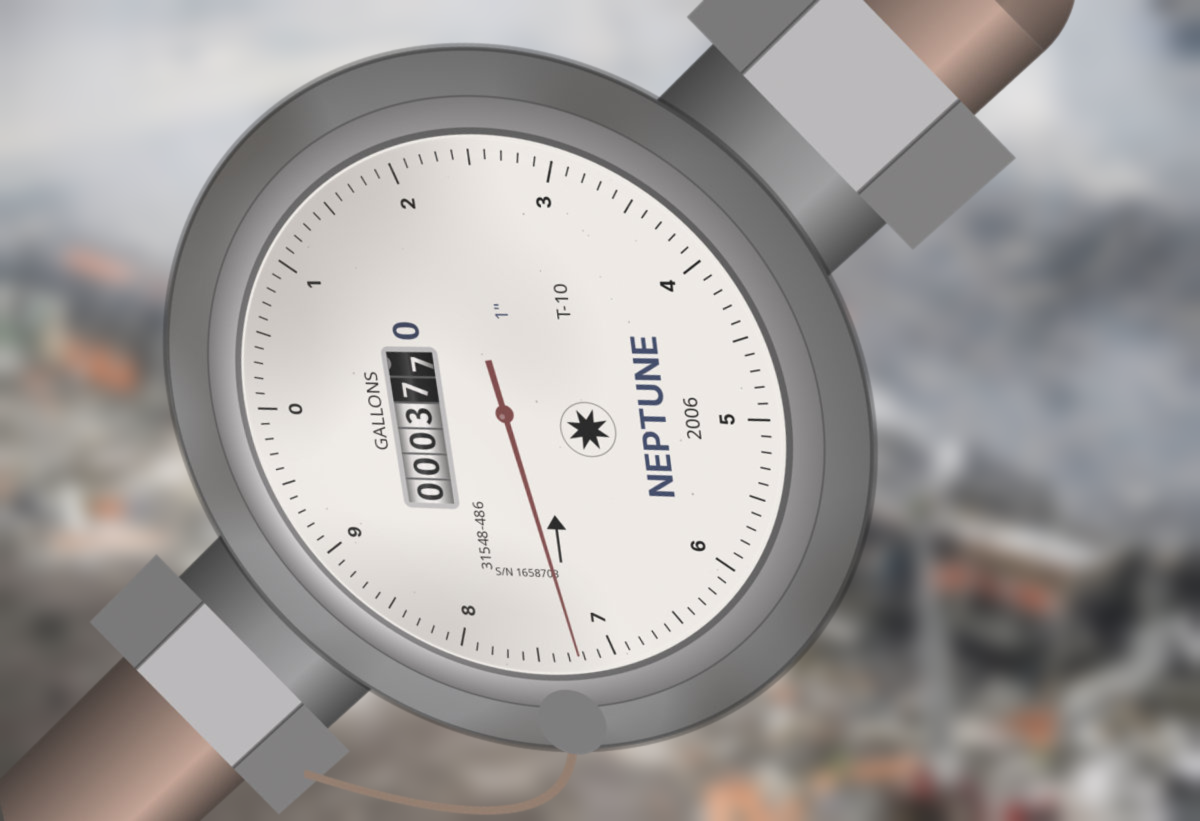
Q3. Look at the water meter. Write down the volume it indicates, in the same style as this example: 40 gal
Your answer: 3767.2 gal
